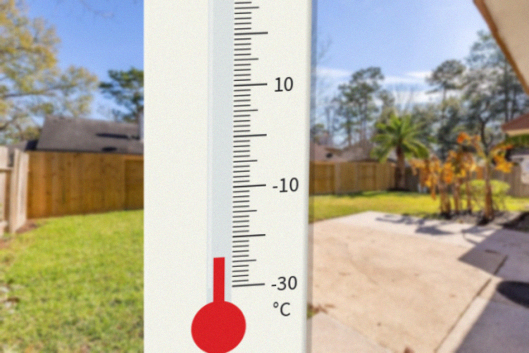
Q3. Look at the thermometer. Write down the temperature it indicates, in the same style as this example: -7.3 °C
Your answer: -24 °C
